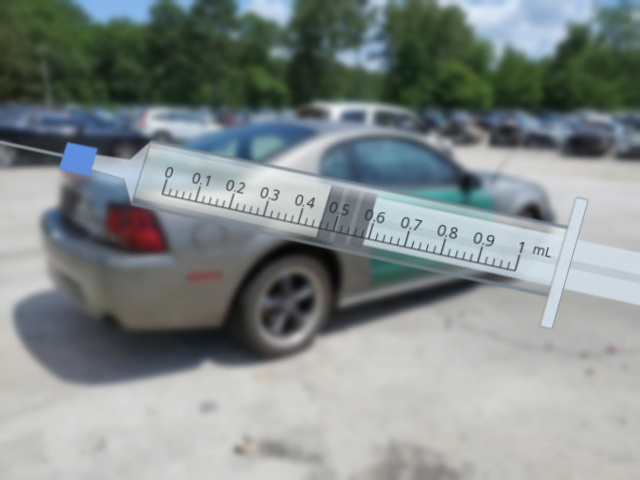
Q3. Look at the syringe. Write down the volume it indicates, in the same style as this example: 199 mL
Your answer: 0.46 mL
